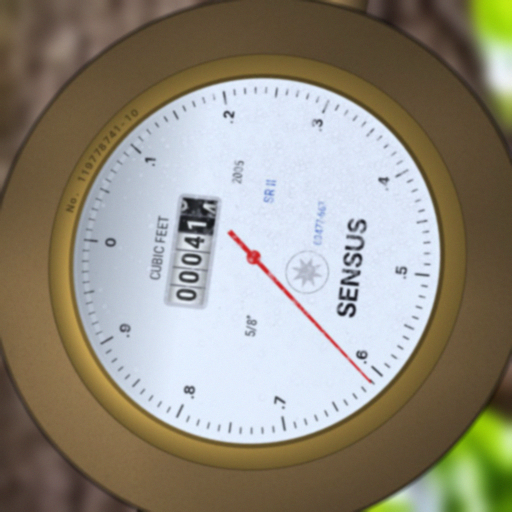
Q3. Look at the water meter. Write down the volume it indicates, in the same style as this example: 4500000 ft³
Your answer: 413.61 ft³
